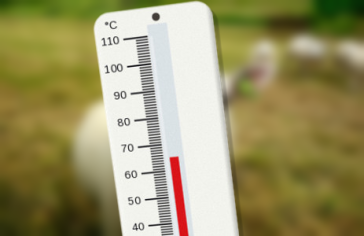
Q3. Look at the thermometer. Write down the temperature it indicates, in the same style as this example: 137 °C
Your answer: 65 °C
